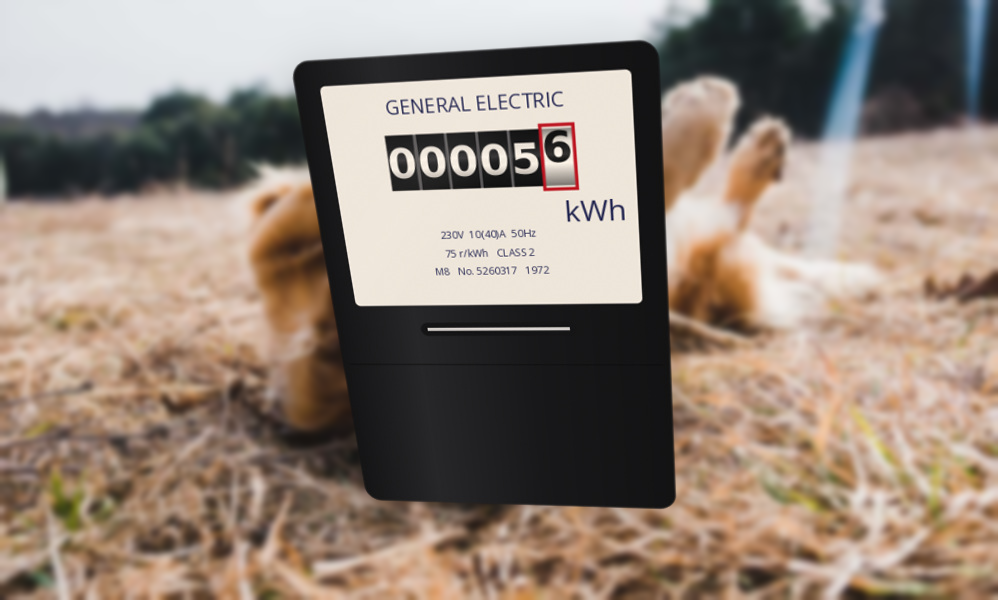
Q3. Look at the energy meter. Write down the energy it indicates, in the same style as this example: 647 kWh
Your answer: 5.6 kWh
